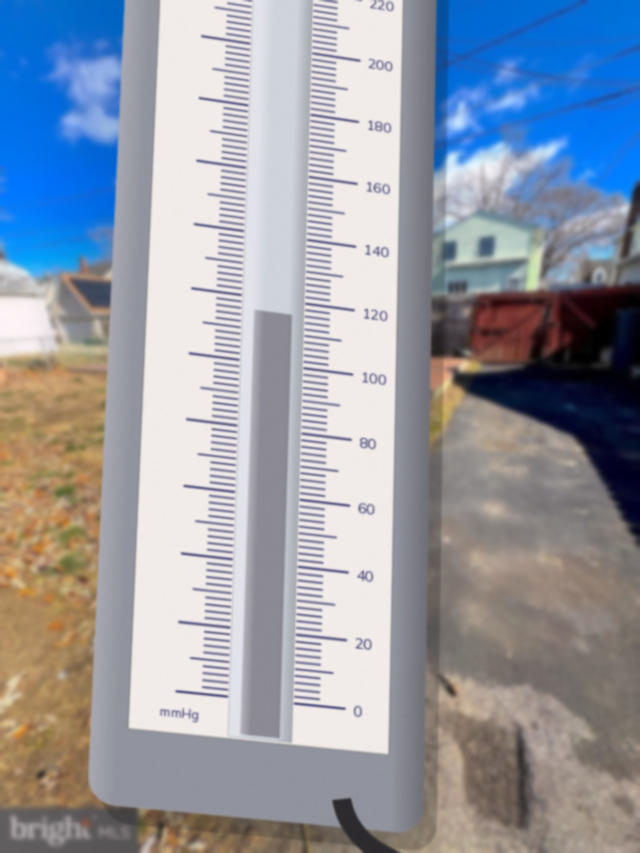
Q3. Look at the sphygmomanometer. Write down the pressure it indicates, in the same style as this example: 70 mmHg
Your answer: 116 mmHg
